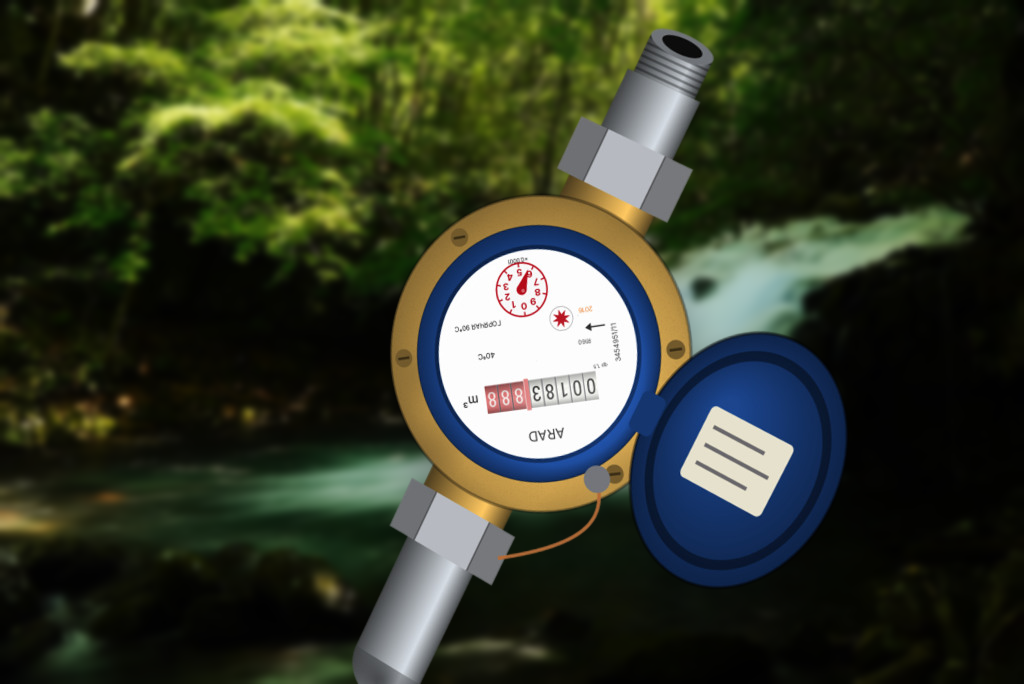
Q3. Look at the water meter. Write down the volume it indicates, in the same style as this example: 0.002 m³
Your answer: 183.8885 m³
